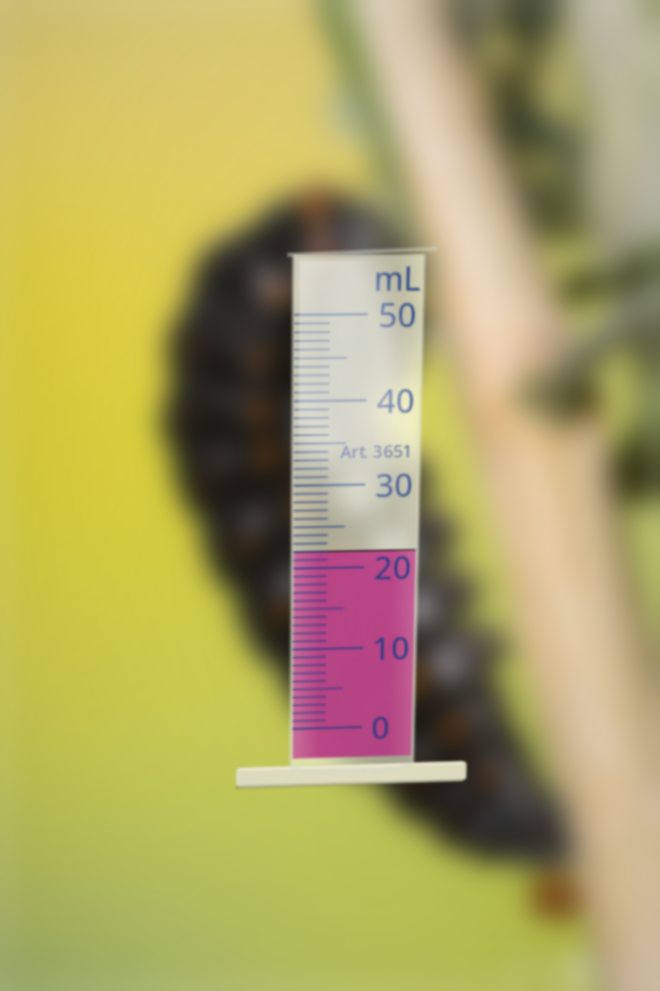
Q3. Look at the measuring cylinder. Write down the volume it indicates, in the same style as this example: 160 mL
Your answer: 22 mL
